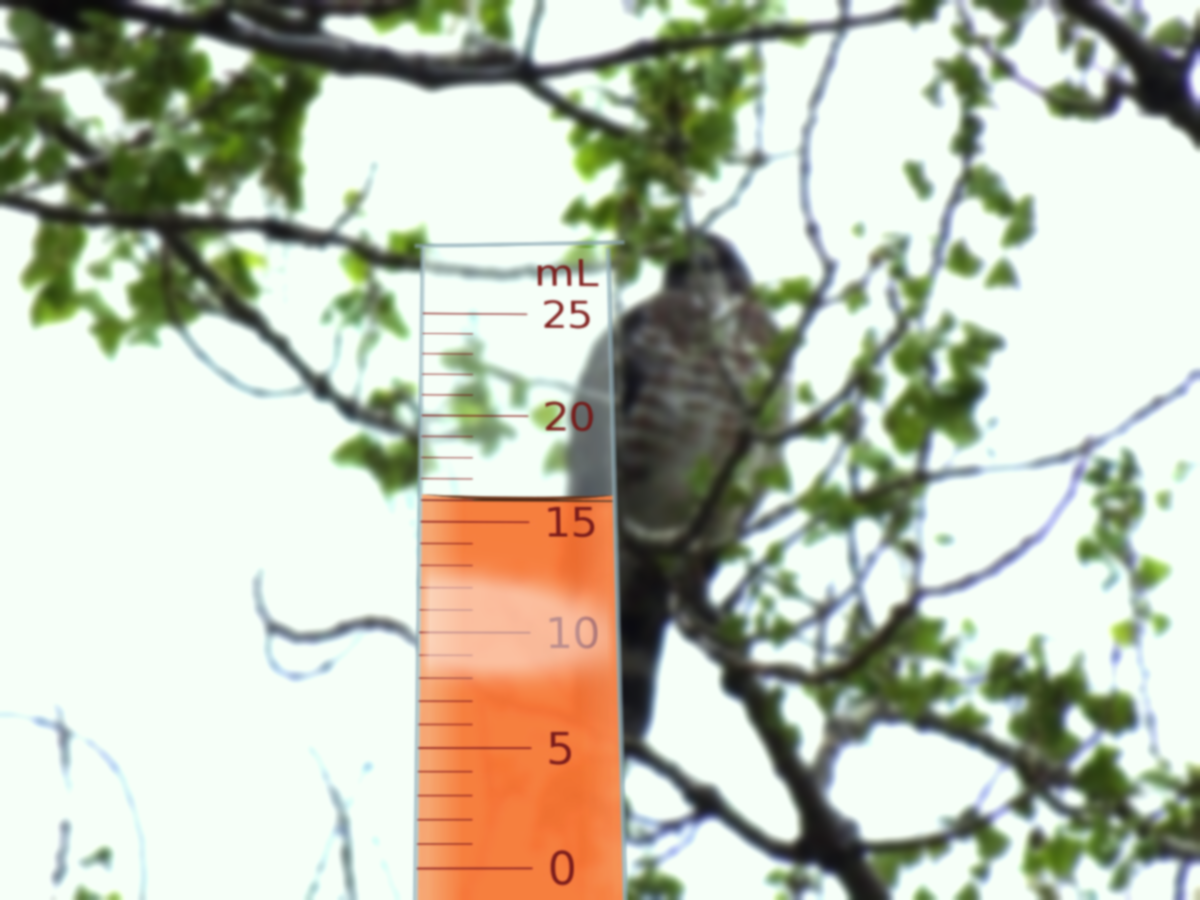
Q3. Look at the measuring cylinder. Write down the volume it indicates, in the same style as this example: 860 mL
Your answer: 16 mL
